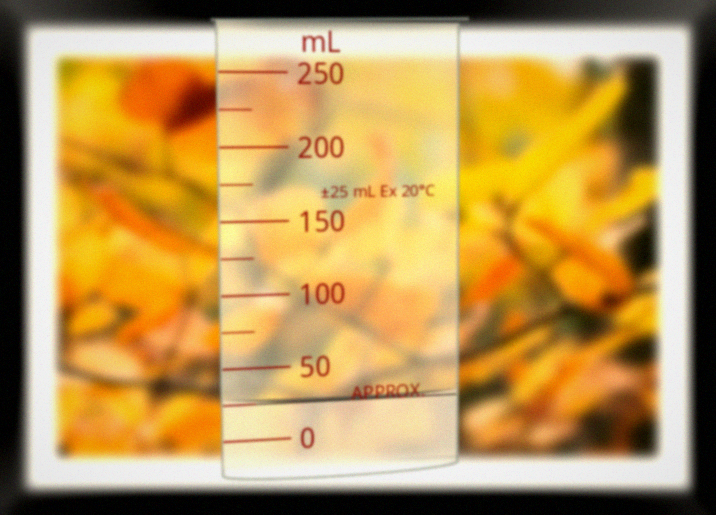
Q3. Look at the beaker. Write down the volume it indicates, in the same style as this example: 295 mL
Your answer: 25 mL
